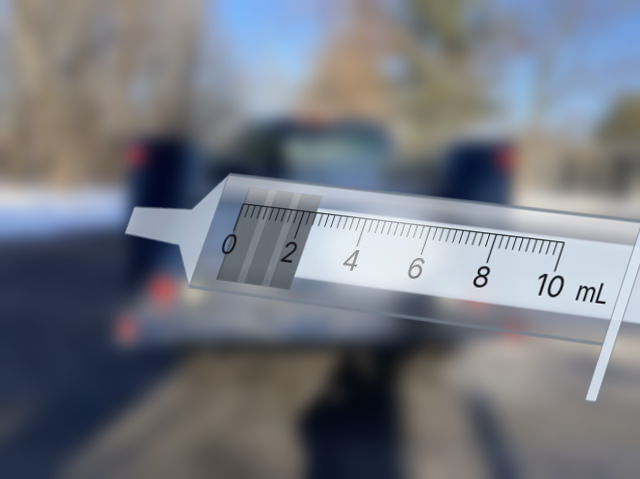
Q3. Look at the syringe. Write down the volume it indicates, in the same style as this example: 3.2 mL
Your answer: 0 mL
